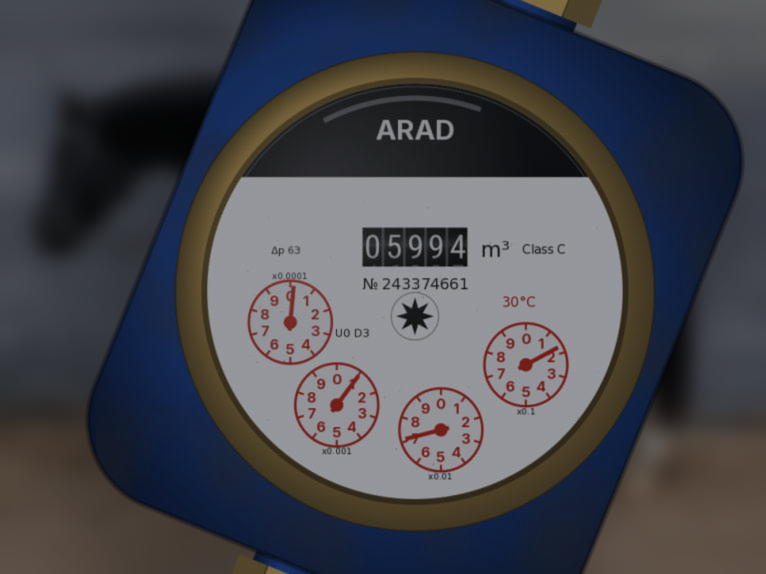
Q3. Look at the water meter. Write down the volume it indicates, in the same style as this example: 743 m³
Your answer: 5994.1710 m³
